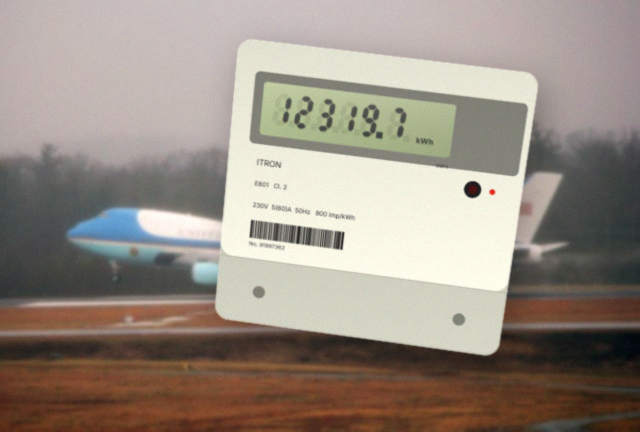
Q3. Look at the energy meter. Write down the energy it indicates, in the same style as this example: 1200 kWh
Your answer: 12319.7 kWh
